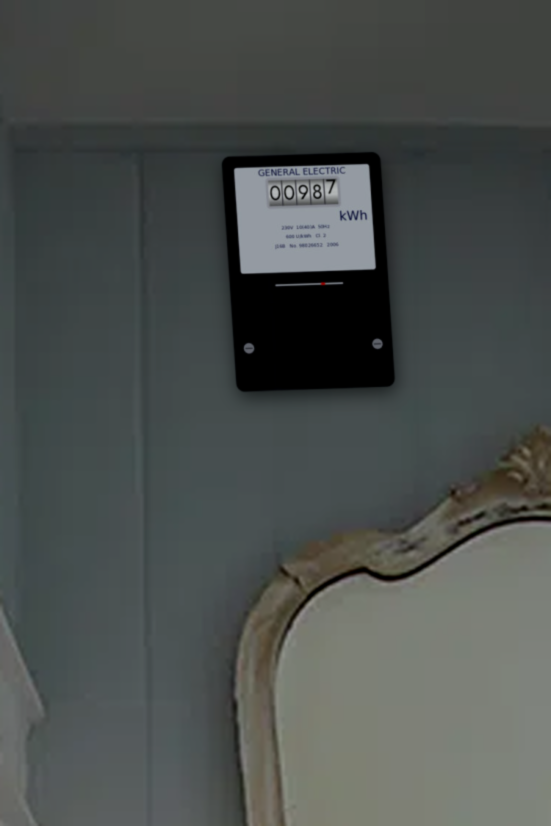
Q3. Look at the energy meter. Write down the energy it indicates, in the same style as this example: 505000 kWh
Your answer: 987 kWh
